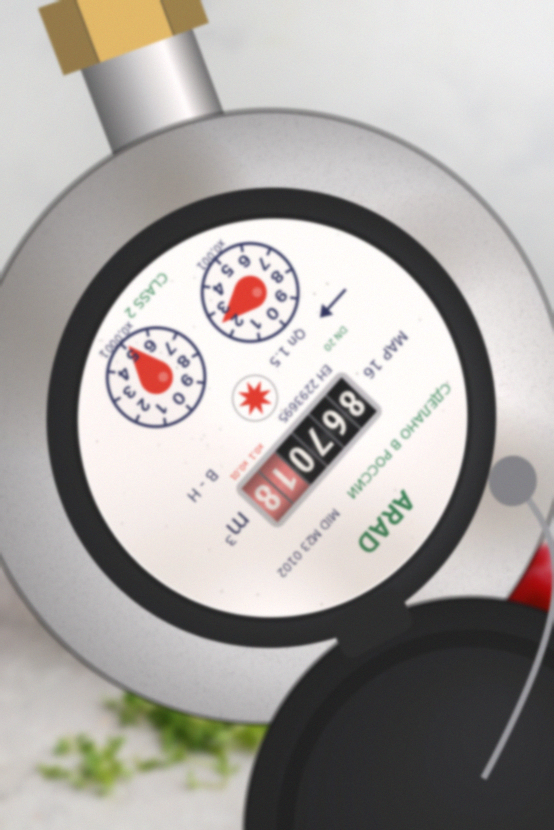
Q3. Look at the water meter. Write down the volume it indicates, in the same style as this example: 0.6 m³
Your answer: 8670.1825 m³
